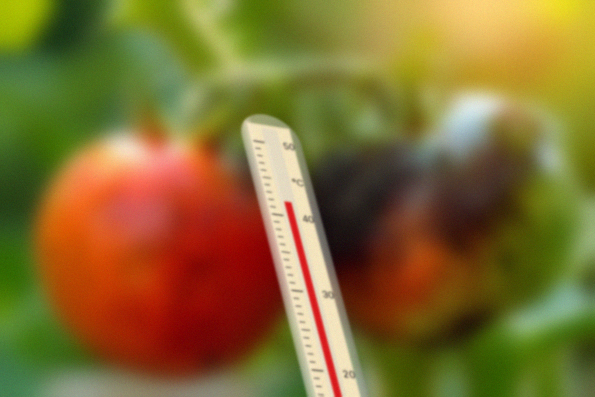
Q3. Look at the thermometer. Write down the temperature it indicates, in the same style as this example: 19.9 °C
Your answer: 42 °C
